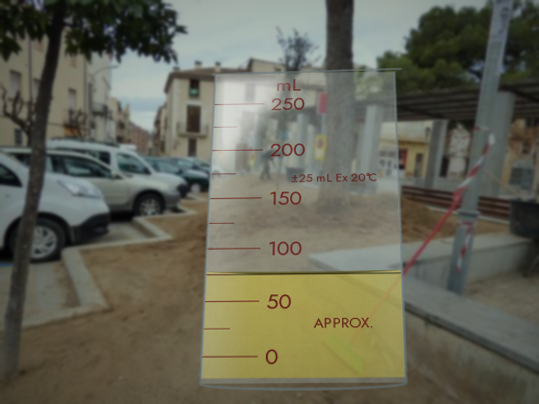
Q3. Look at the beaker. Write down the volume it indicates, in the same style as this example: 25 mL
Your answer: 75 mL
